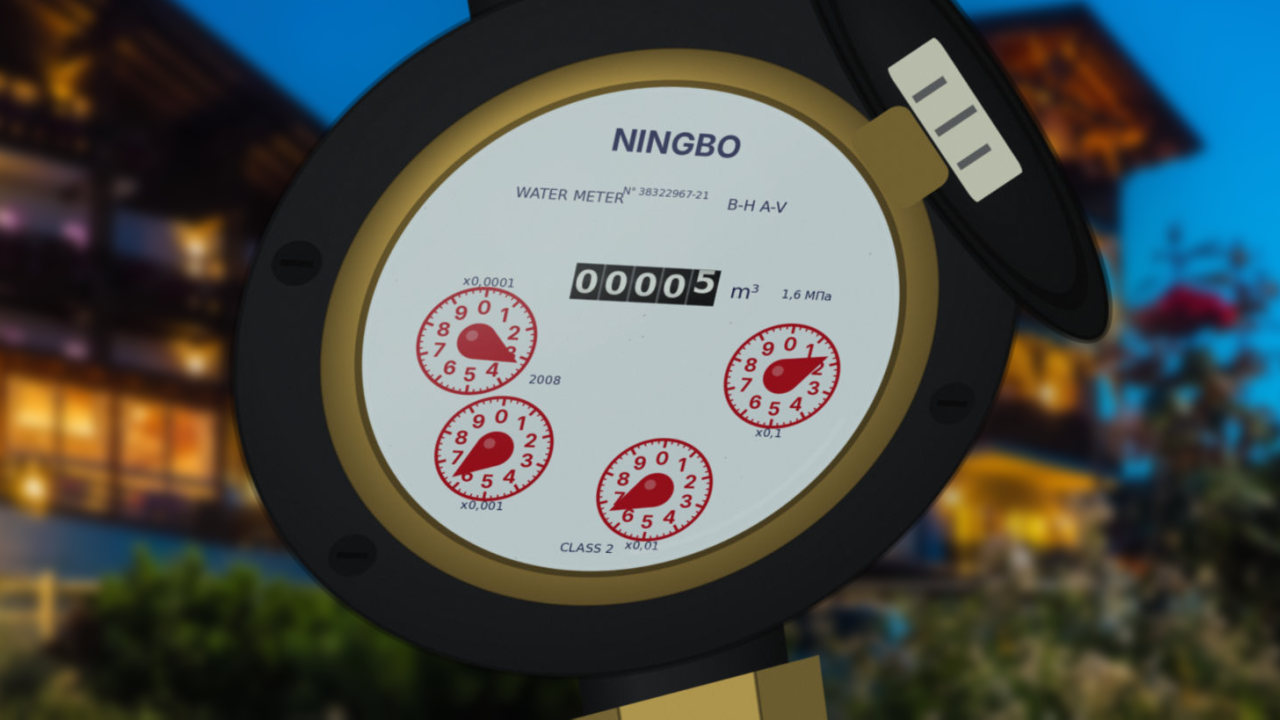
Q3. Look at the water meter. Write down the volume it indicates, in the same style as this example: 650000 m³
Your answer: 5.1663 m³
